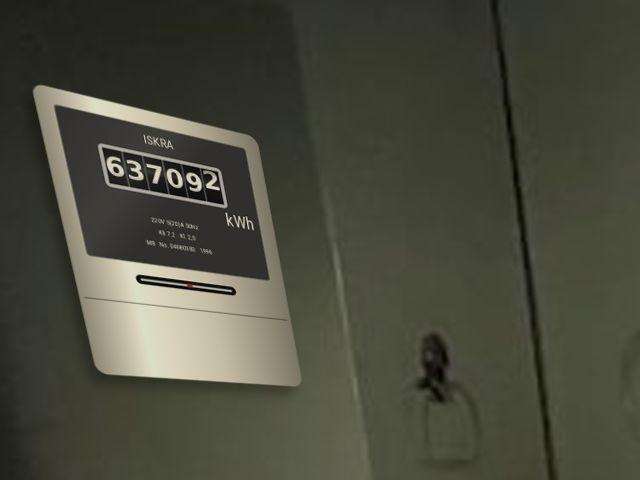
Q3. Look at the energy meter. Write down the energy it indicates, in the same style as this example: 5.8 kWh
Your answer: 637092 kWh
